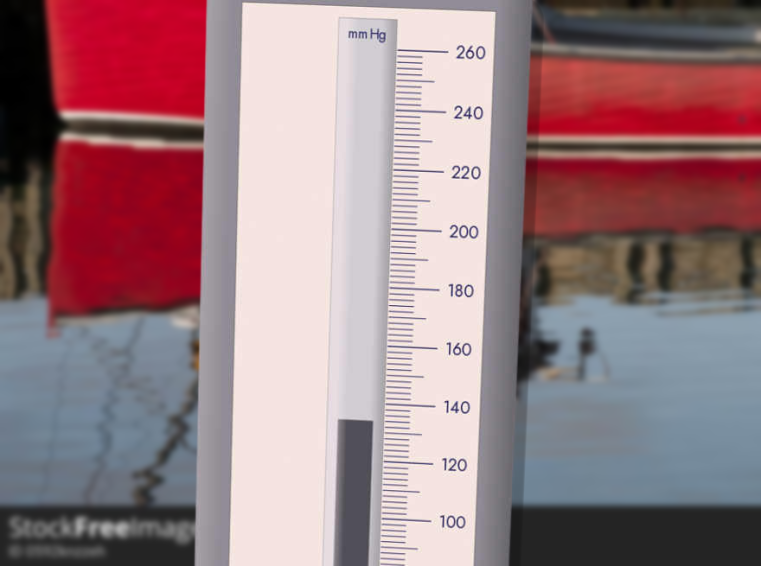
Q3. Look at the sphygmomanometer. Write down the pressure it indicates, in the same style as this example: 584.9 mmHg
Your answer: 134 mmHg
